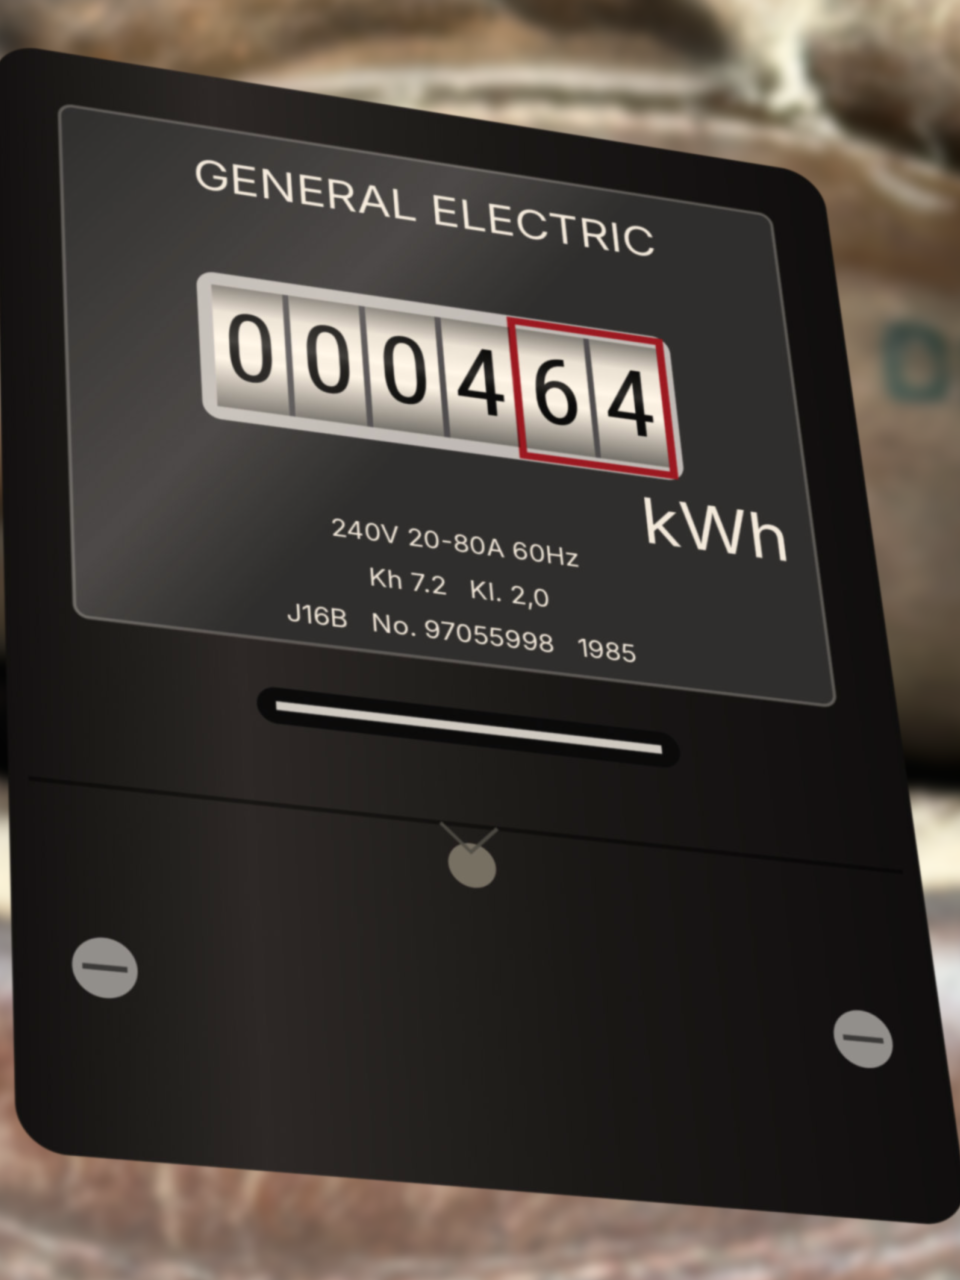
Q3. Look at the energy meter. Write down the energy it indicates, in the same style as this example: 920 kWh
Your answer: 4.64 kWh
